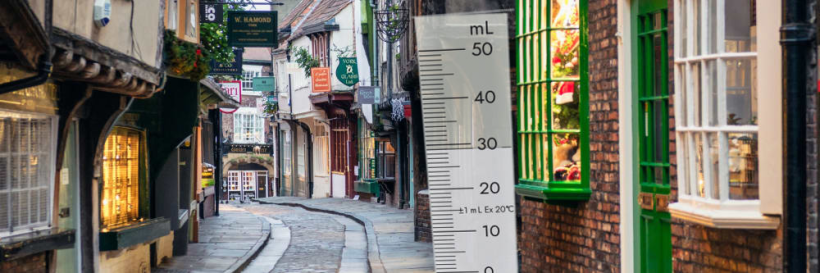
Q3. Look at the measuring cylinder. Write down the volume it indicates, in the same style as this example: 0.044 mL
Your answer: 29 mL
